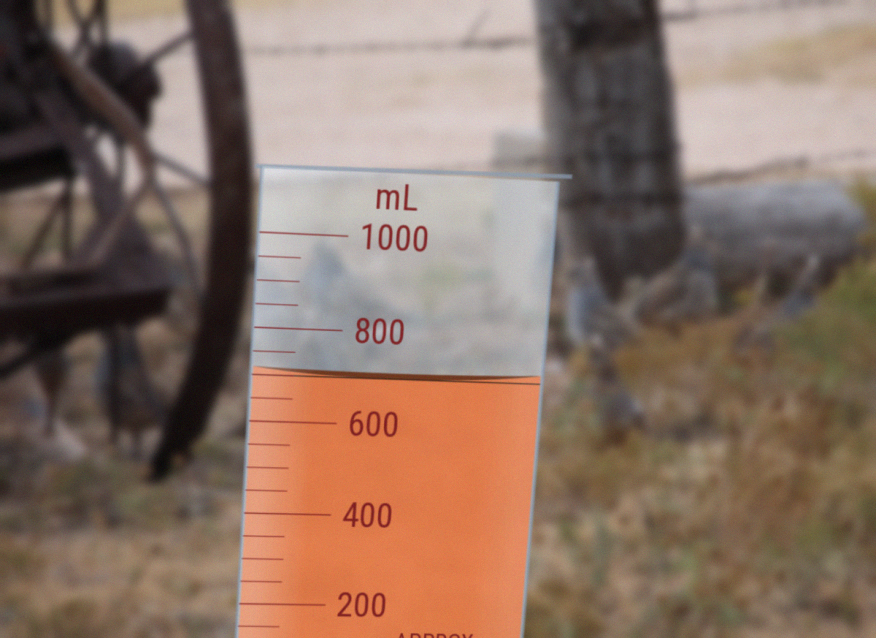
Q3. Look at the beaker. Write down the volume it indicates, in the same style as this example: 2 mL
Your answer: 700 mL
